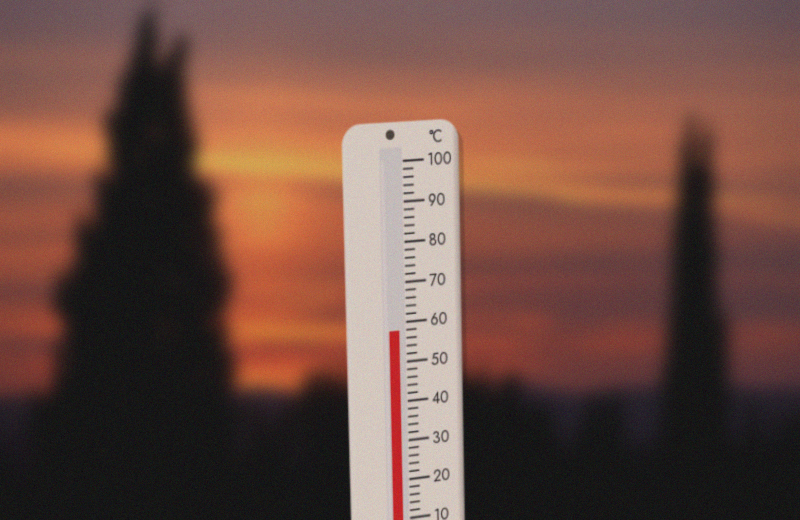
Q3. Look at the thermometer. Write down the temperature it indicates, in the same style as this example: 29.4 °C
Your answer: 58 °C
